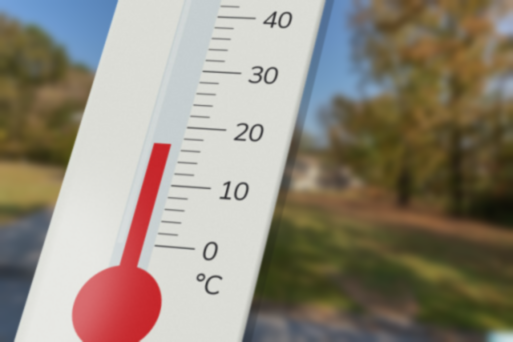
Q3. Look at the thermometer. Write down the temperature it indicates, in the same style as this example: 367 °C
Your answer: 17 °C
